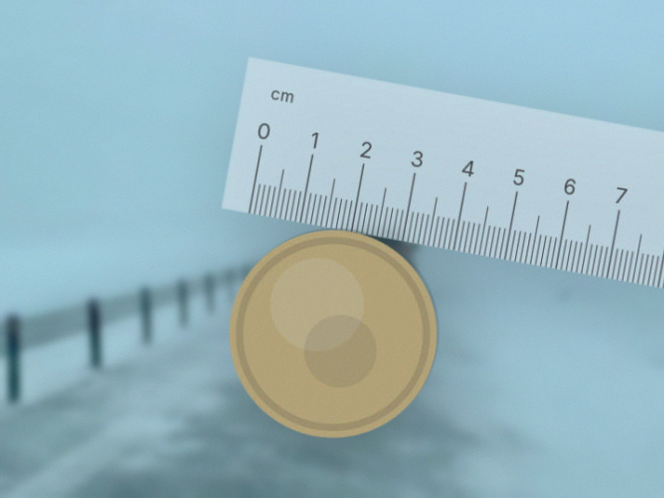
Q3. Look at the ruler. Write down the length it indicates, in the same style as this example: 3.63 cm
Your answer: 4 cm
